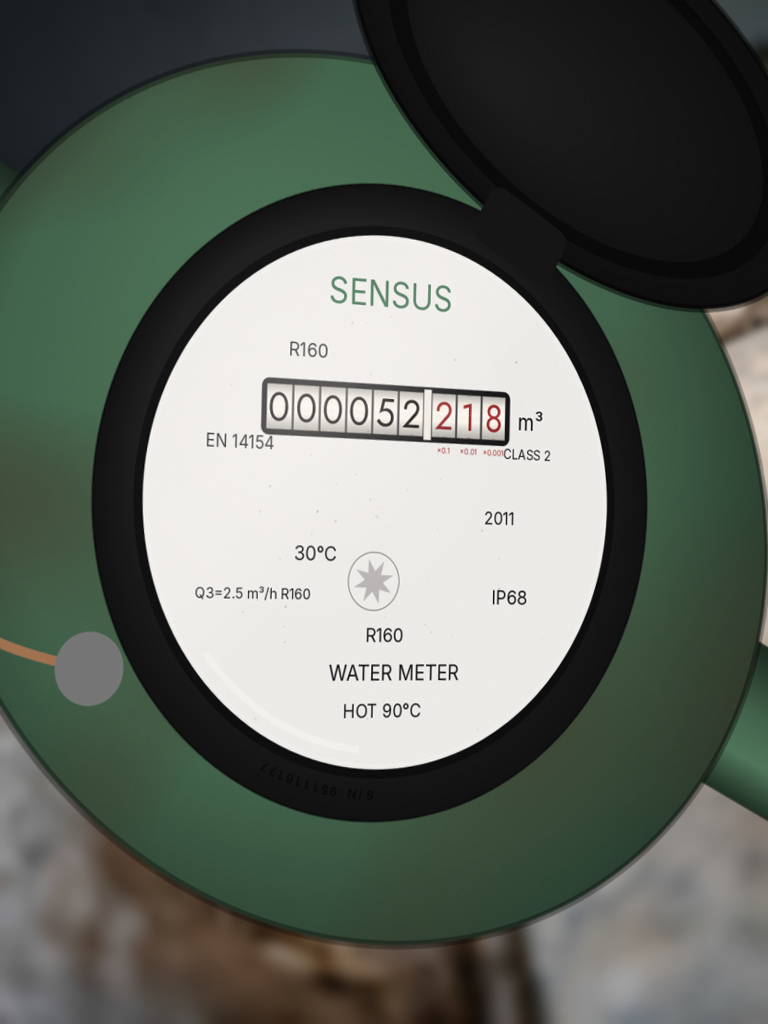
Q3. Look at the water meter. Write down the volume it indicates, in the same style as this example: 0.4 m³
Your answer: 52.218 m³
